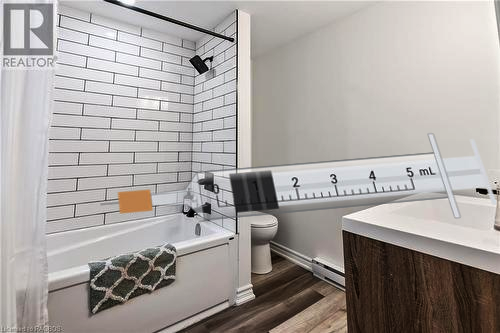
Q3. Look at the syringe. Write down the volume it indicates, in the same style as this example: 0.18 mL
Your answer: 0.4 mL
